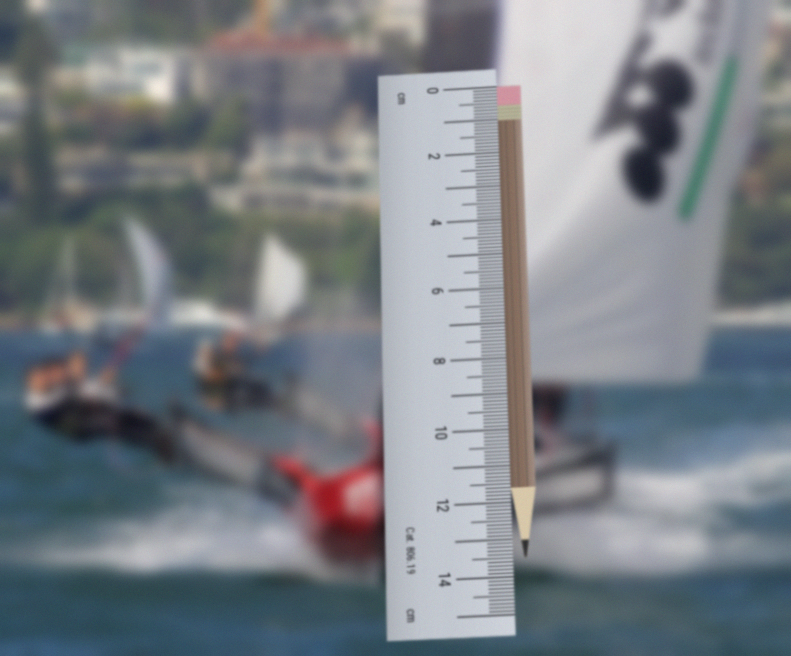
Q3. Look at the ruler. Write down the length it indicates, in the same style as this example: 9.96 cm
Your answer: 13.5 cm
